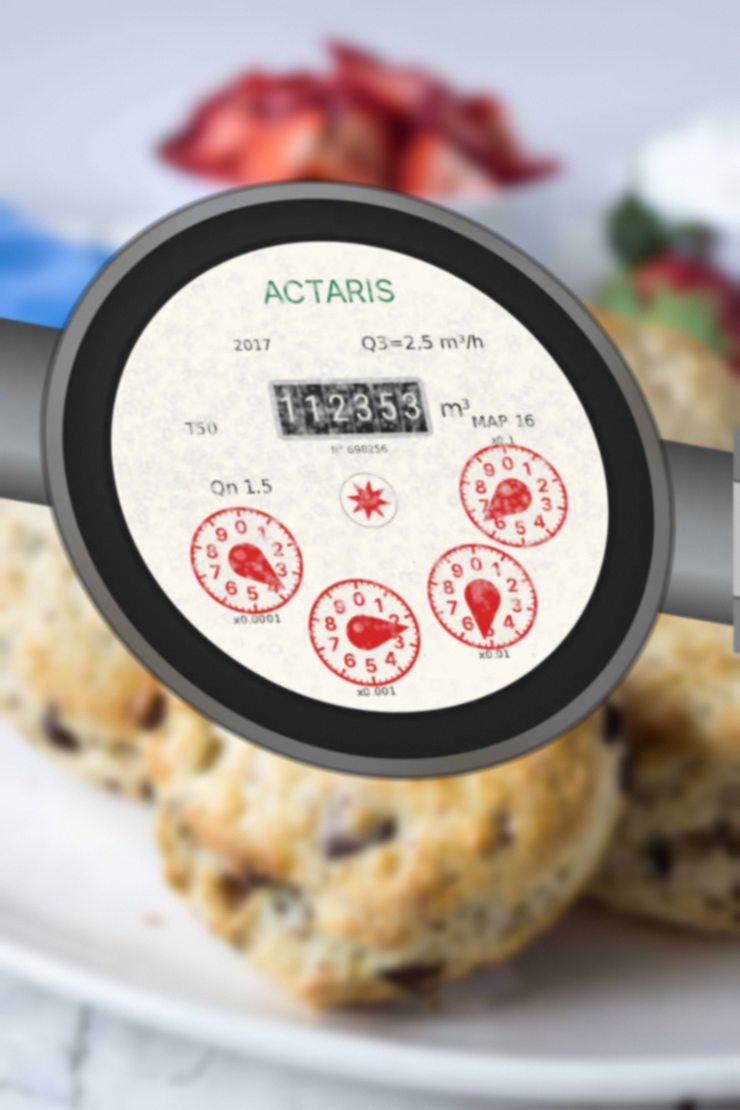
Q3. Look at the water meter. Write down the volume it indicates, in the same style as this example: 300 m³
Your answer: 112353.6523 m³
